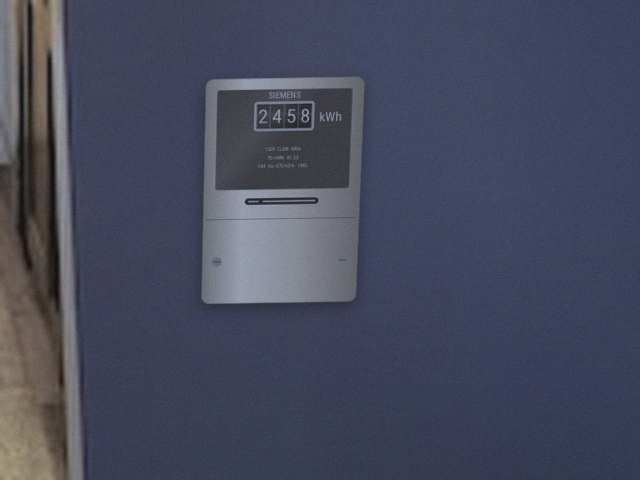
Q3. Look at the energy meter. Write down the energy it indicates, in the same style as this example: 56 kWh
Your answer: 2458 kWh
